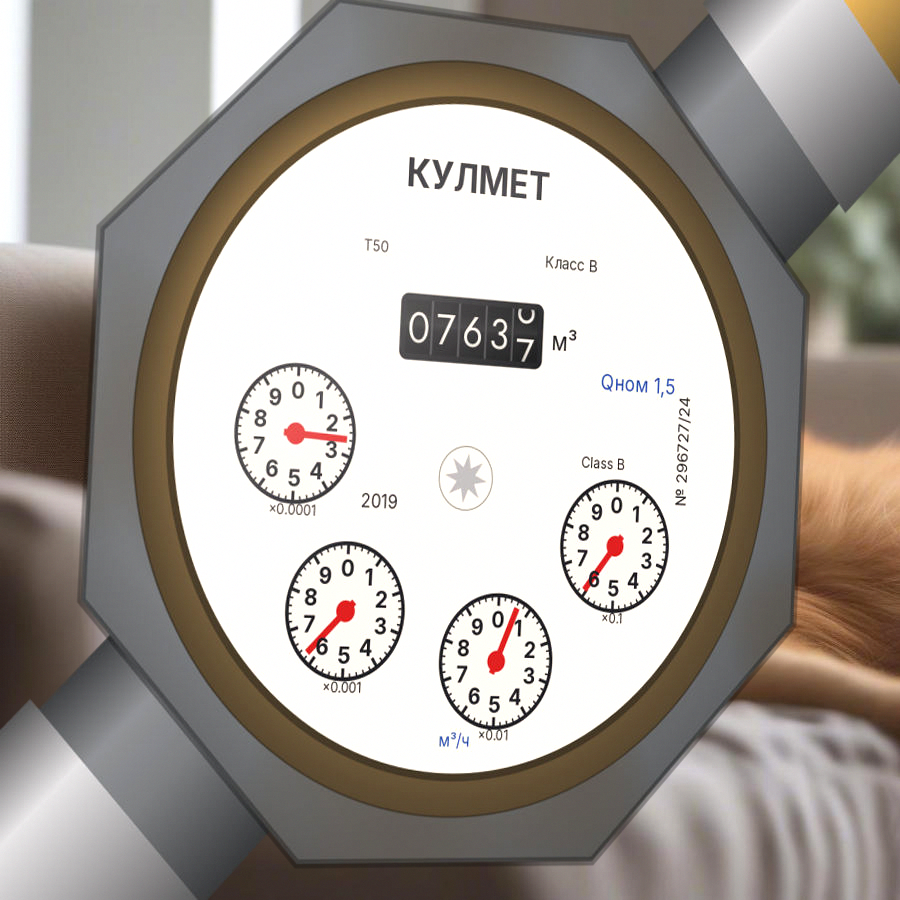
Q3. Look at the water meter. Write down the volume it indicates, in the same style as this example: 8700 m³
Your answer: 7636.6062 m³
